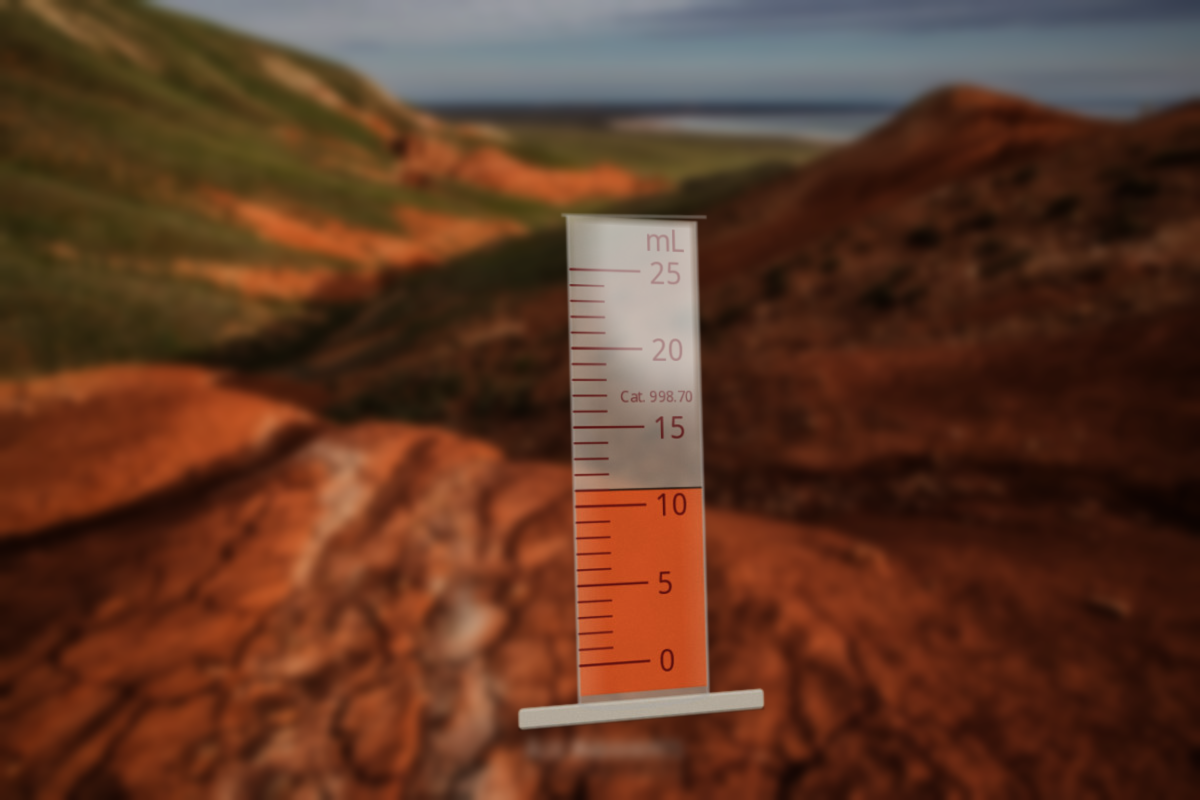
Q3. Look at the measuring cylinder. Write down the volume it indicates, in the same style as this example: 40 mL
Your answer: 11 mL
